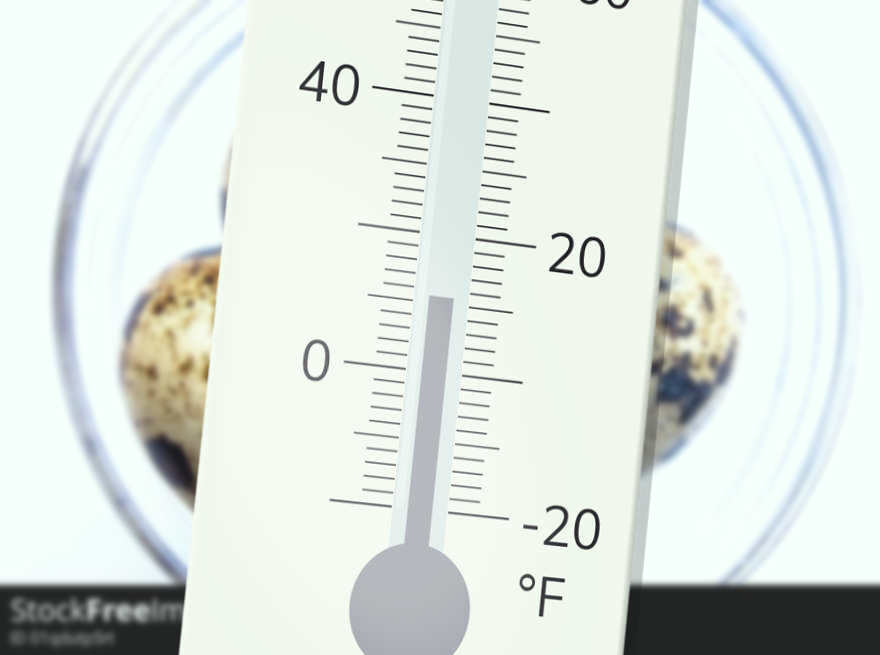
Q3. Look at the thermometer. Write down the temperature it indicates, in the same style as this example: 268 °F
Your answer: 11 °F
